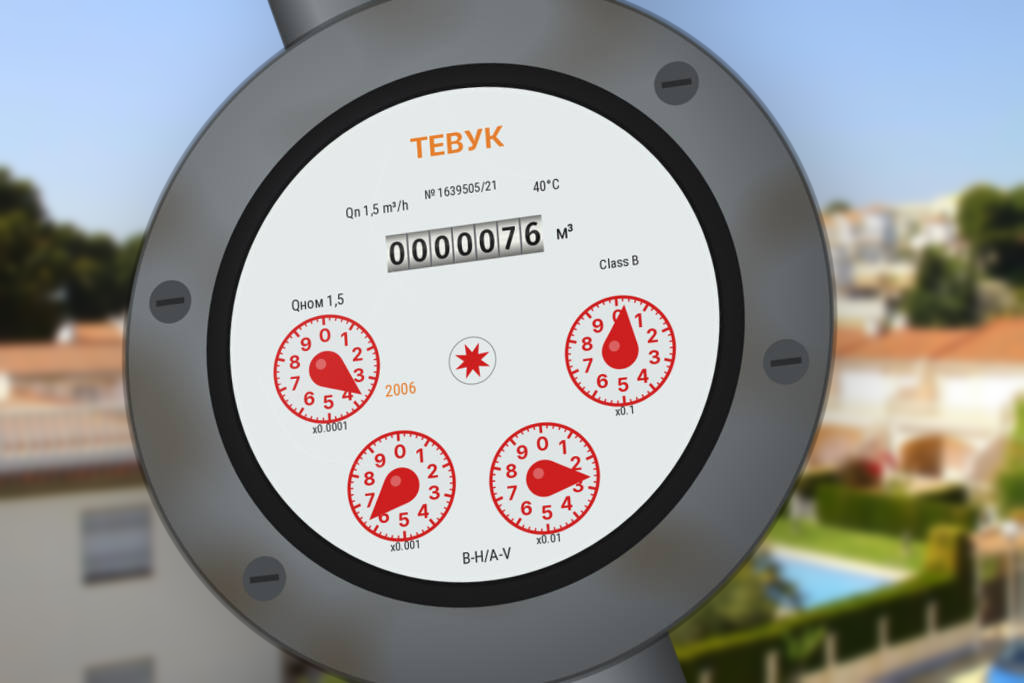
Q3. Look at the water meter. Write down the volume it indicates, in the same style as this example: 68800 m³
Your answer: 76.0263 m³
